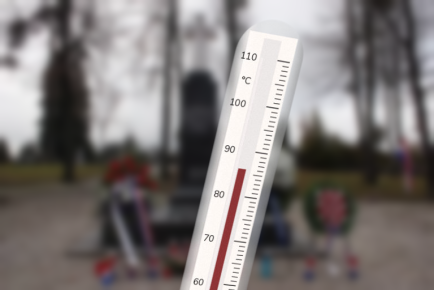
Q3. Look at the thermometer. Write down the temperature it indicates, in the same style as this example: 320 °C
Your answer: 86 °C
